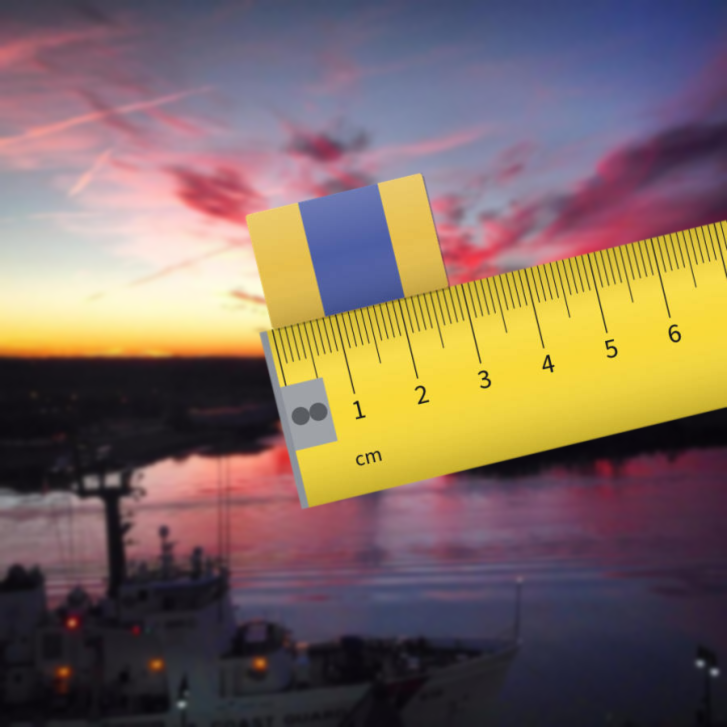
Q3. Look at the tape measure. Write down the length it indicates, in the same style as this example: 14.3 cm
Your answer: 2.8 cm
